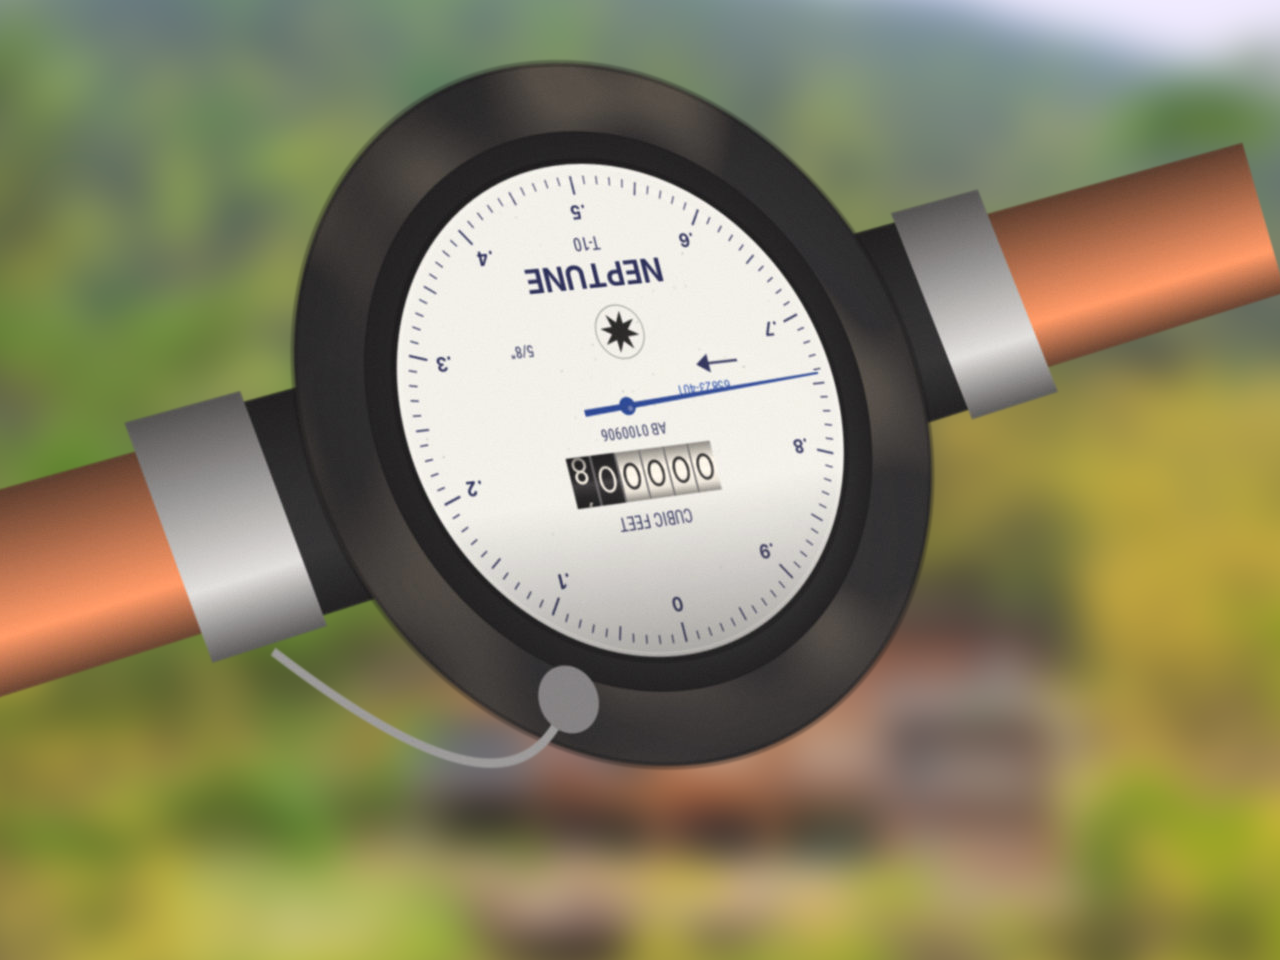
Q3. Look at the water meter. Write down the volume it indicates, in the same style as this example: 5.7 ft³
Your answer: 7.74 ft³
